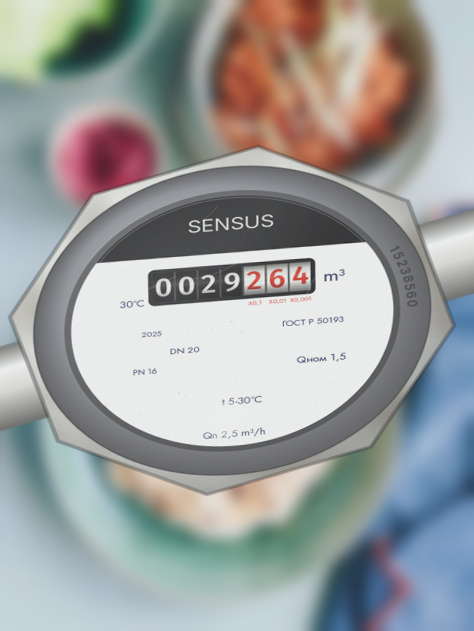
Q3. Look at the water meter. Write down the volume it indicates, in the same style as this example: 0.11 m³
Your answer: 29.264 m³
